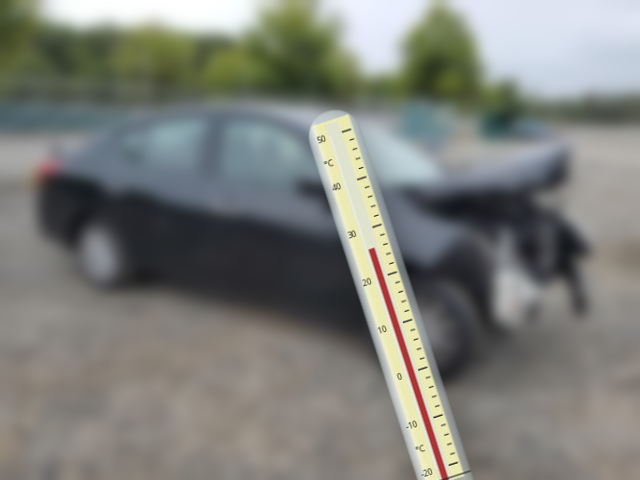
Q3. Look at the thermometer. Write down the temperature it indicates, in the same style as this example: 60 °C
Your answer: 26 °C
